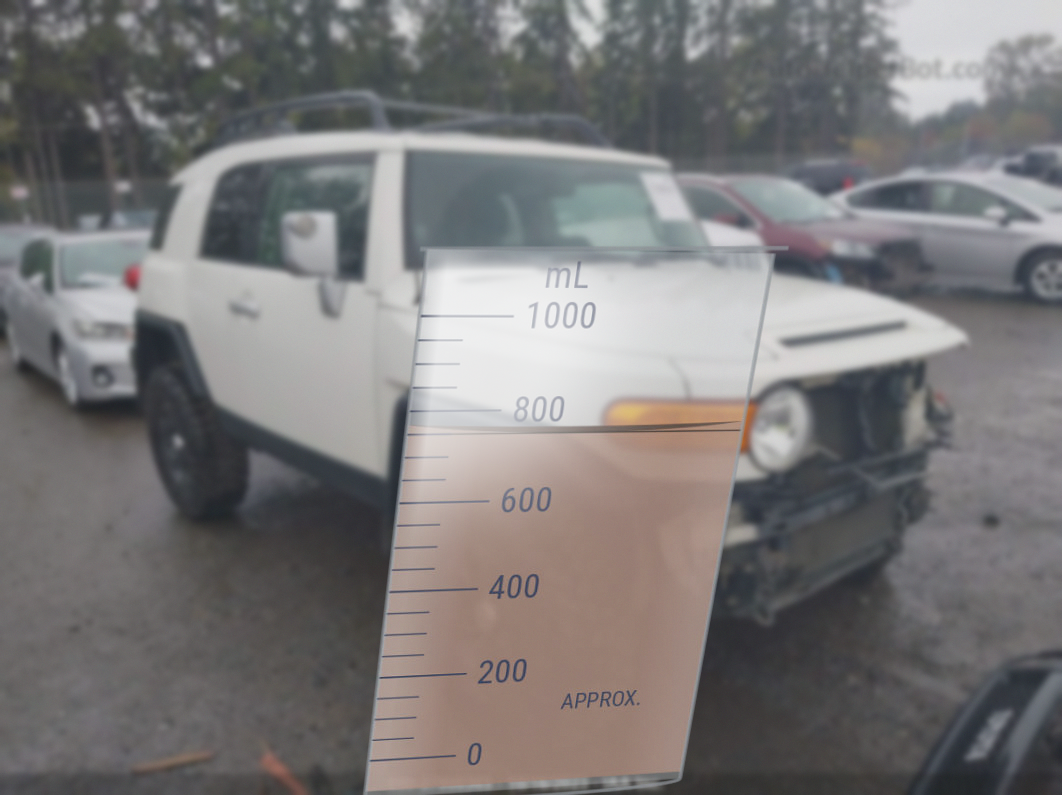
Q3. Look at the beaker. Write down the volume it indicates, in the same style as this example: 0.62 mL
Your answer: 750 mL
